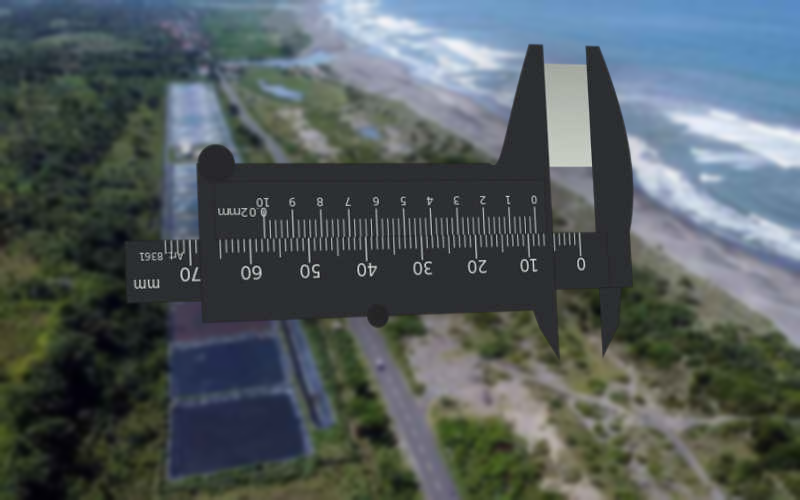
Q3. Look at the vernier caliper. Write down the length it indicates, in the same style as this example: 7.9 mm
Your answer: 8.5 mm
